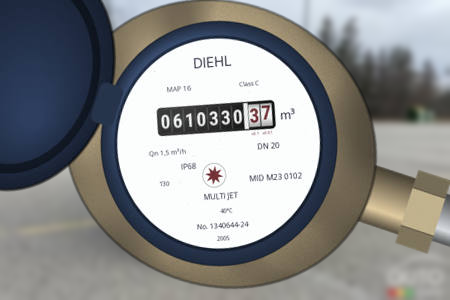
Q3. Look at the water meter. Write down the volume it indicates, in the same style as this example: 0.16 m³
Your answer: 610330.37 m³
